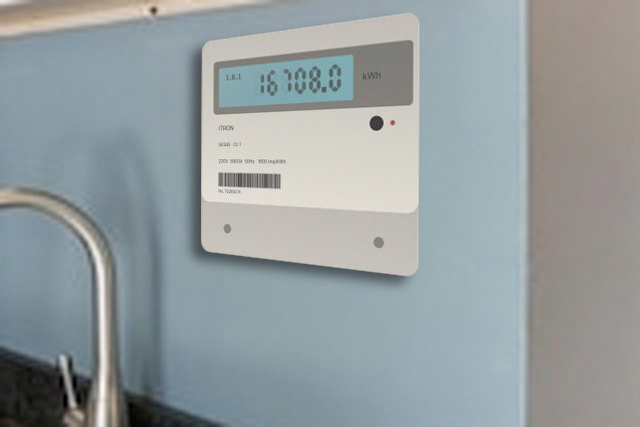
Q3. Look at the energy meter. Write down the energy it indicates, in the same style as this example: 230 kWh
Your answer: 16708.0 kWh
